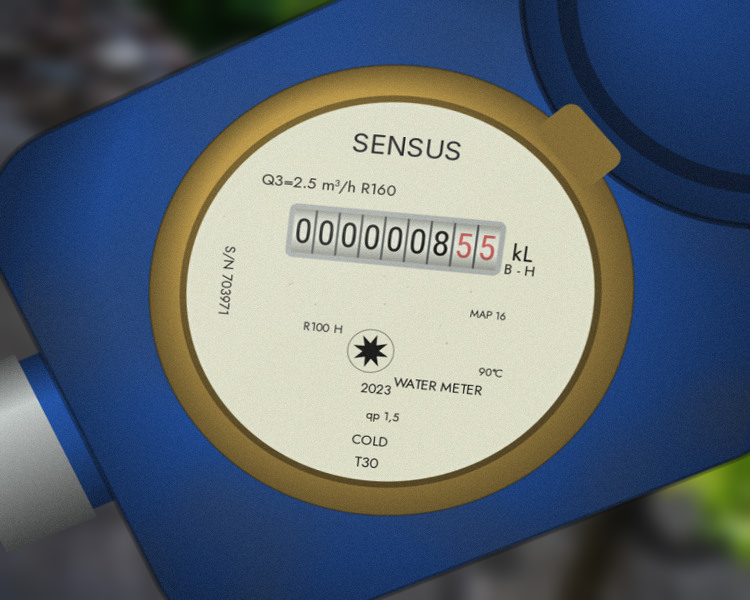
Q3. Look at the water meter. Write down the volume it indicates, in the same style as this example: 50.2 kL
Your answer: 8.55 kL
